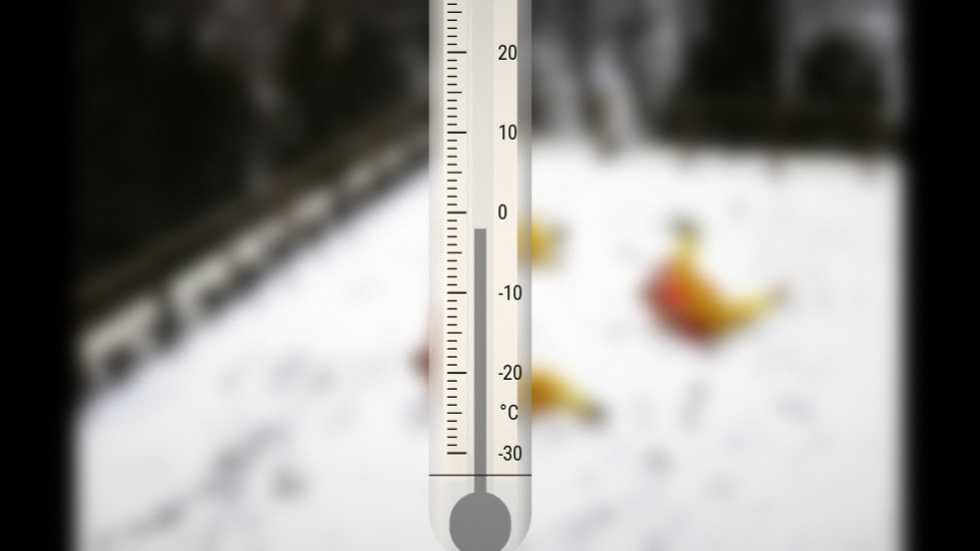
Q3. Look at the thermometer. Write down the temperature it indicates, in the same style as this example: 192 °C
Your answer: -2 °C
